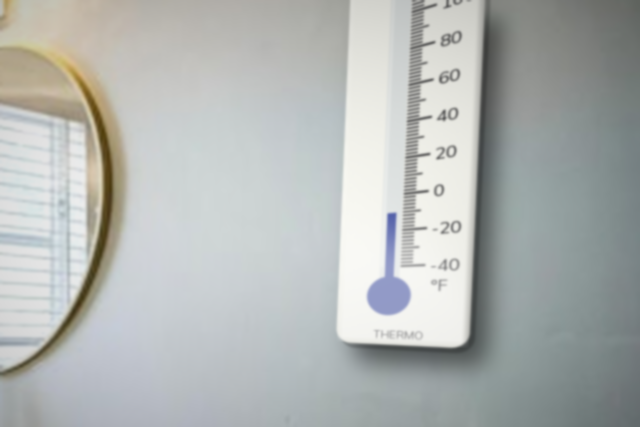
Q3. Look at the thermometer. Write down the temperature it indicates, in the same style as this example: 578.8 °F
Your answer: -10 °F
